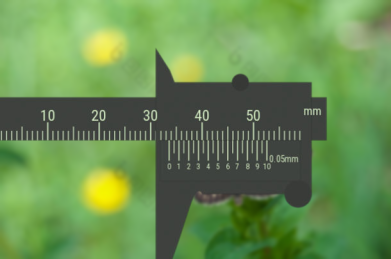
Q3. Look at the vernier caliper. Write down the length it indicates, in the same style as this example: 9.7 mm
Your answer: 33.6 mm
